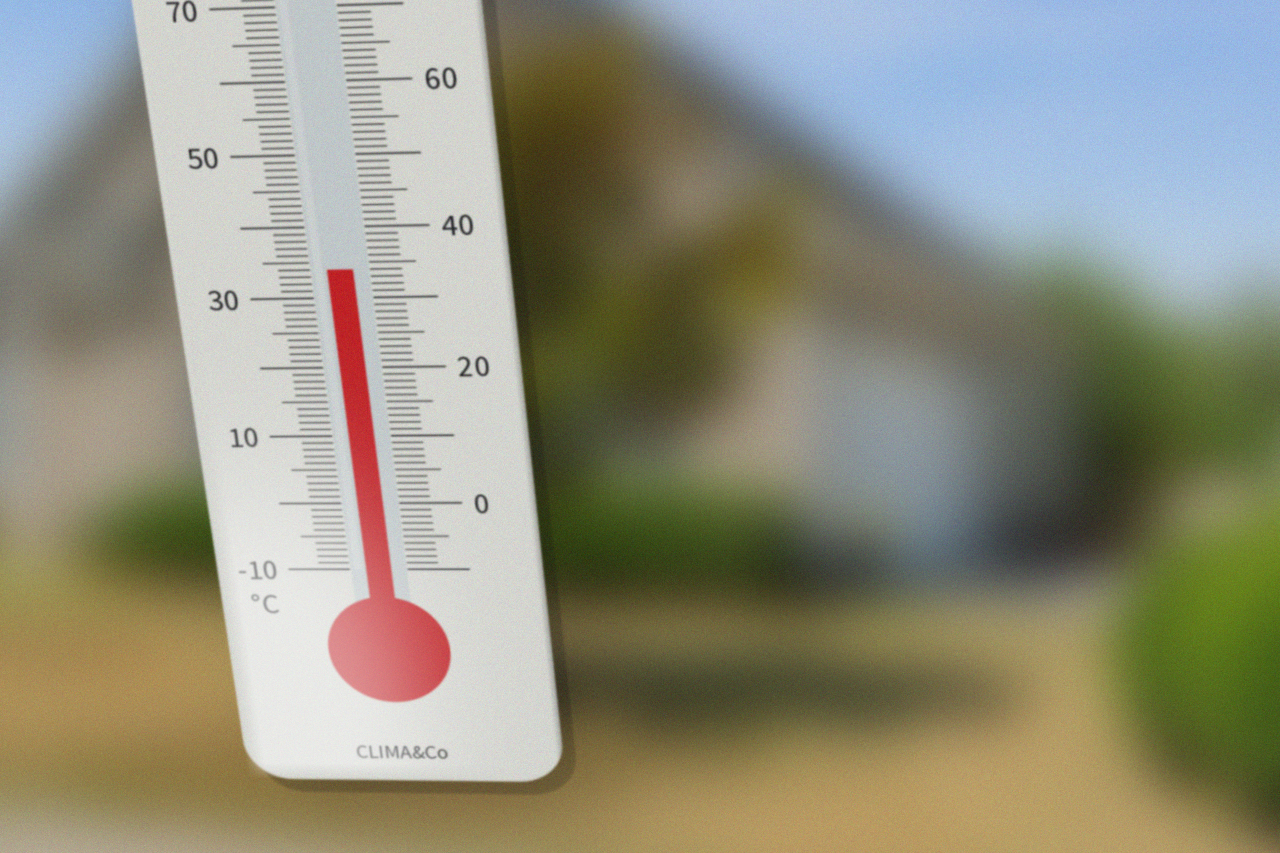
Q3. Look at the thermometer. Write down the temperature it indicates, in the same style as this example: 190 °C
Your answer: 34 °C
